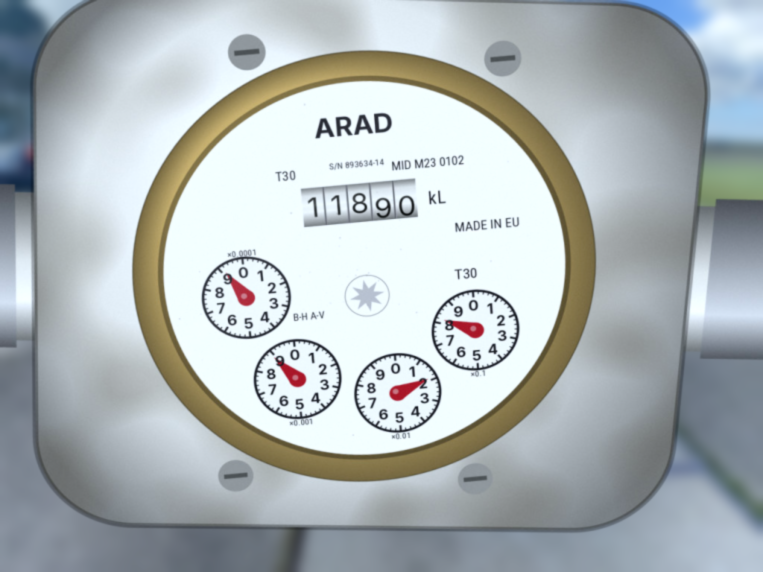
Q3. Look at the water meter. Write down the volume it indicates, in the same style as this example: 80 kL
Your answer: 11889.8189 kL
